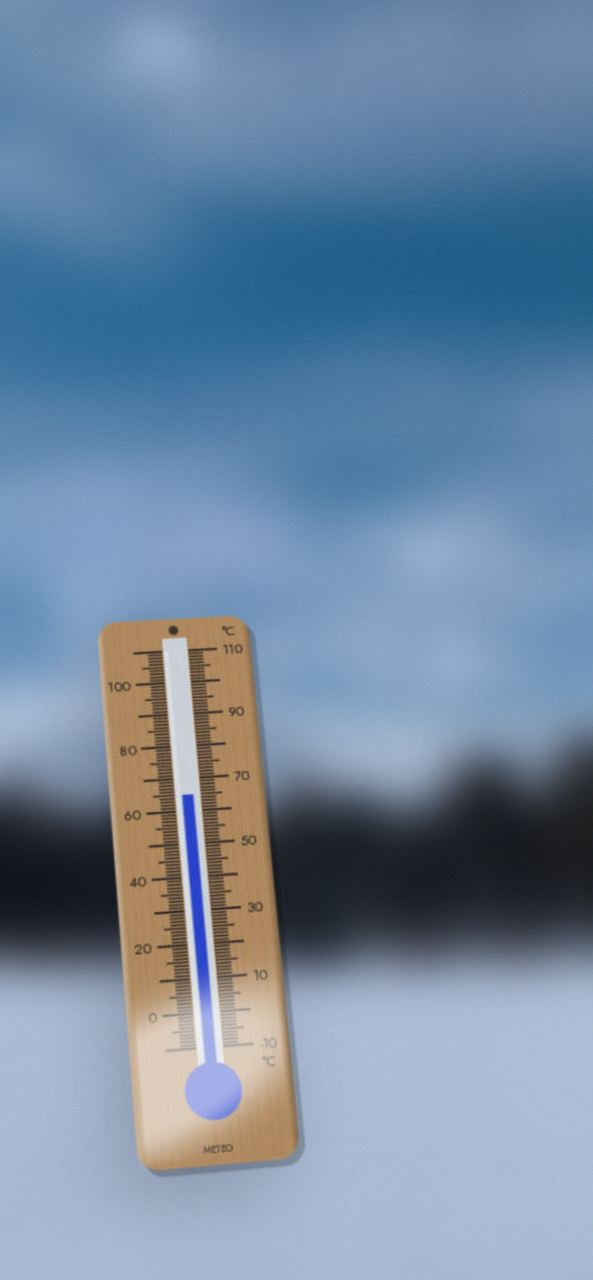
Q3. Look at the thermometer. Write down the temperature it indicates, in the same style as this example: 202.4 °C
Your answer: 65 °C
